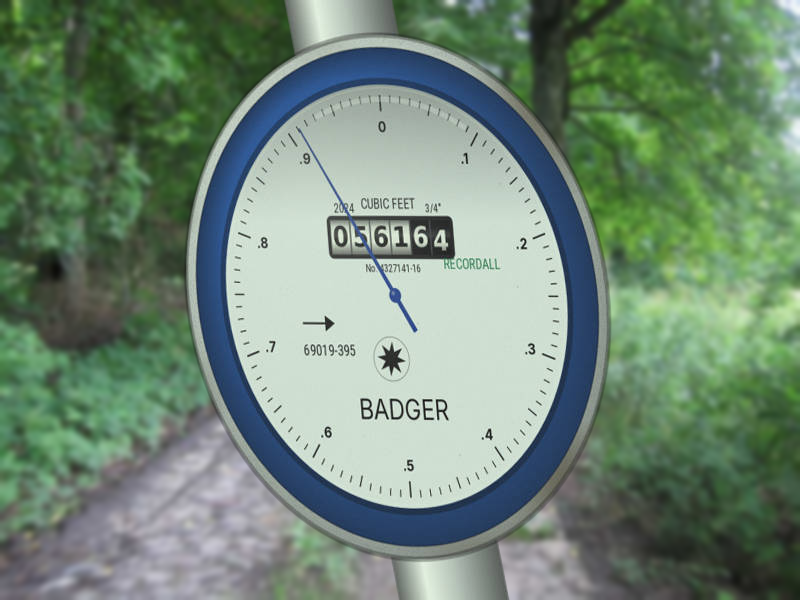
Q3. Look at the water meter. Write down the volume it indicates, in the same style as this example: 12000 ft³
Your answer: 56163.91 ft³
